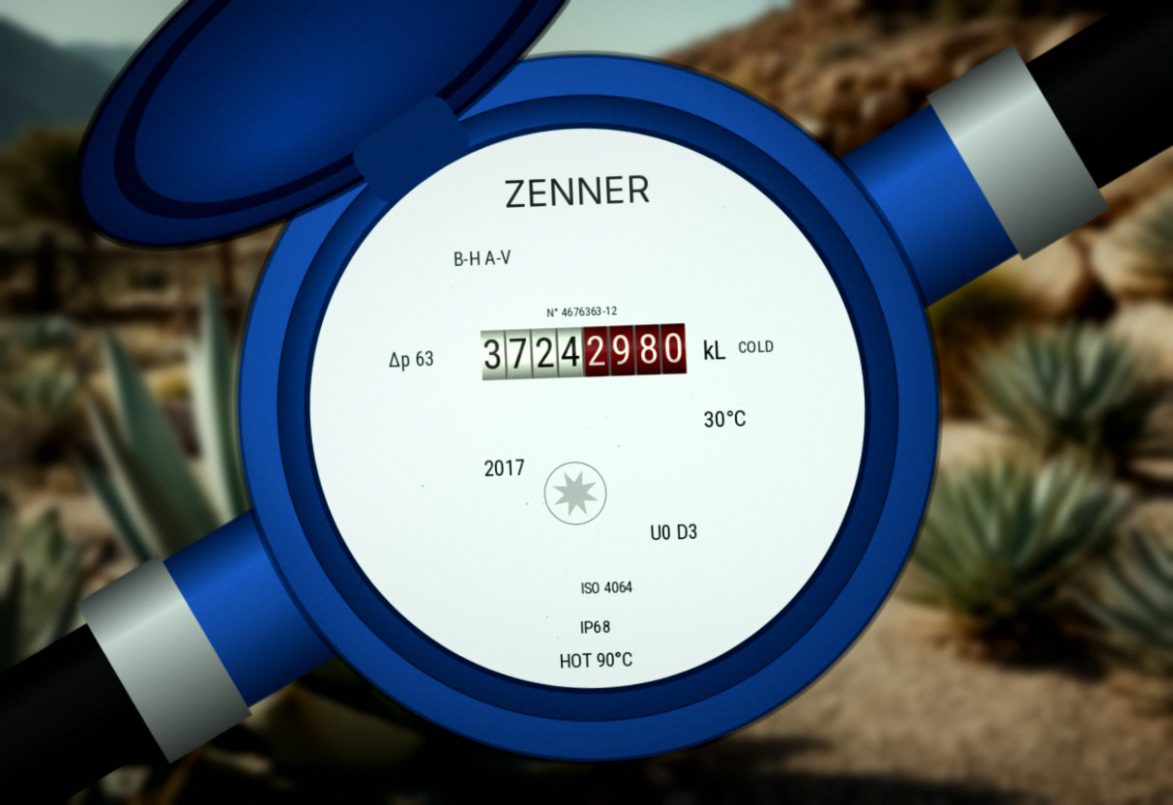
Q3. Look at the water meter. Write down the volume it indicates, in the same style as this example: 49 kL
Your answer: 3724.2980 kL
